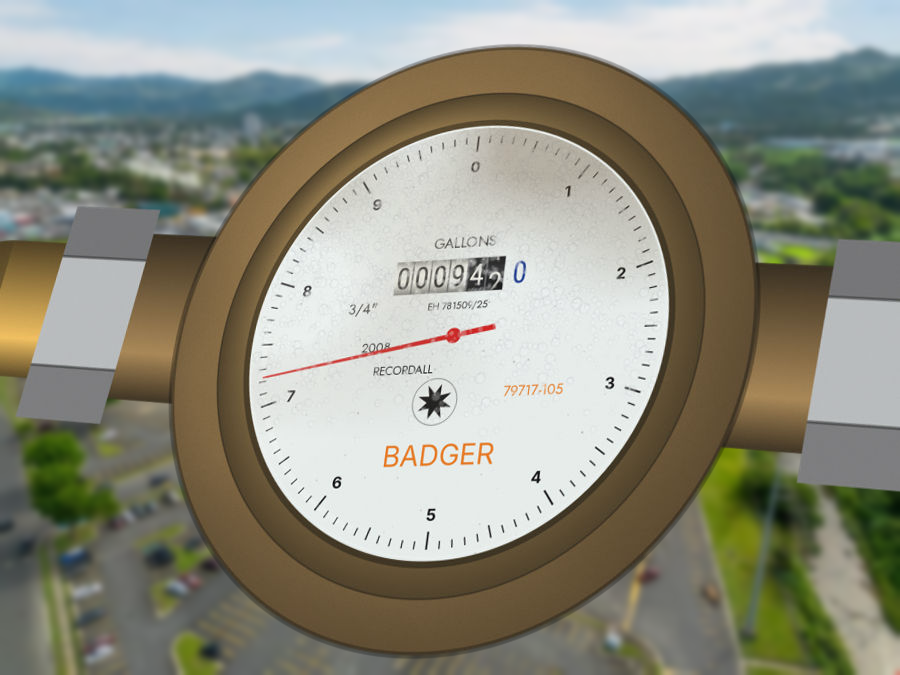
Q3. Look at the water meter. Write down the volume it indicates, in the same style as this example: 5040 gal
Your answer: 9417.2 gal
